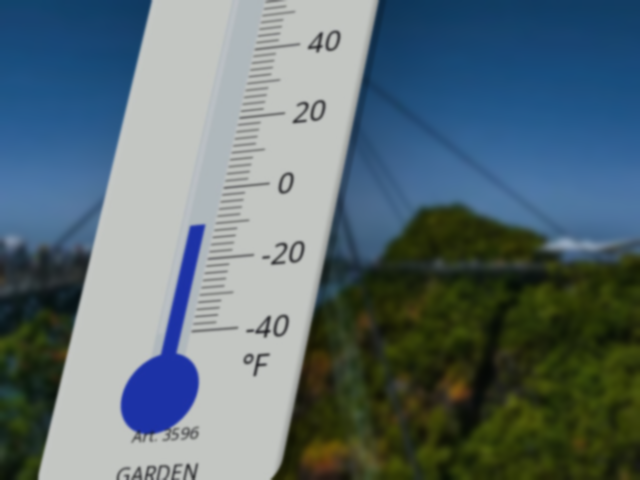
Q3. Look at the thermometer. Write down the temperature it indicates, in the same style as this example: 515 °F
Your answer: -10 °F
